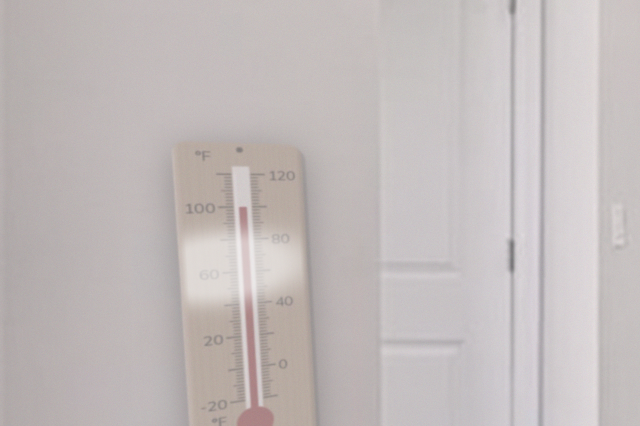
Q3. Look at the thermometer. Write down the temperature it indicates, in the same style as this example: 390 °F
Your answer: 100 °F
